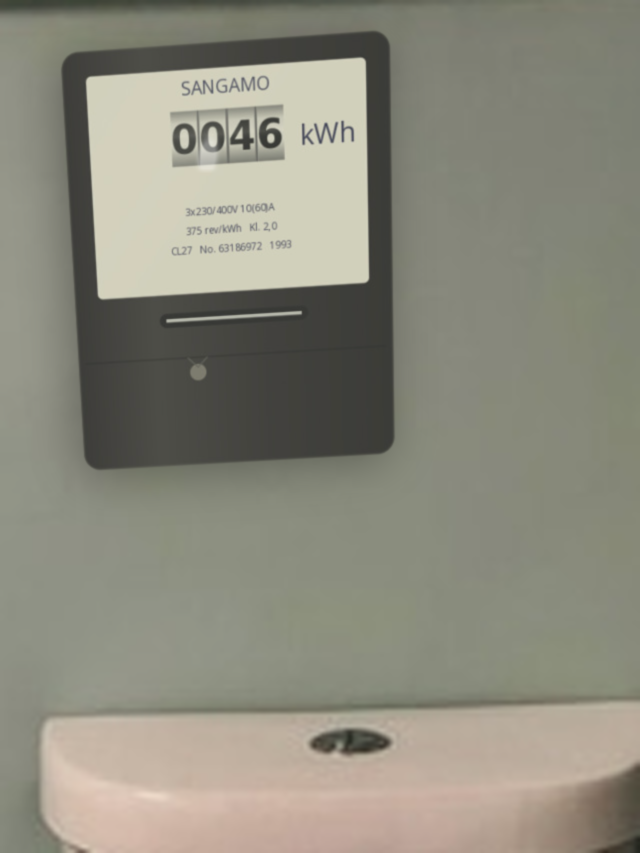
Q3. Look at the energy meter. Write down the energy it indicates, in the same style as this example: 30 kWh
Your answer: 46 kWh
